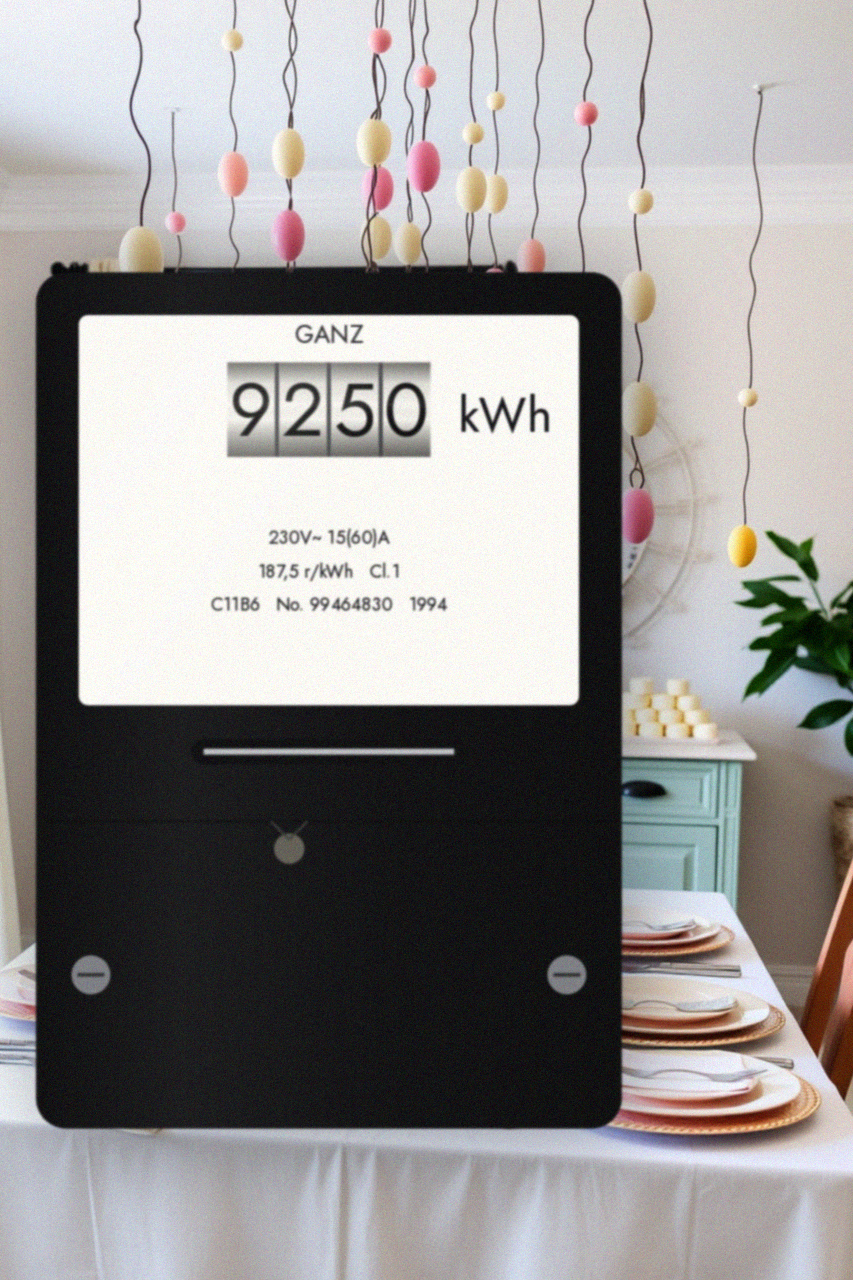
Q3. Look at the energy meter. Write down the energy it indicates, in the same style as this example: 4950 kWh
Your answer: 9250 kWh
